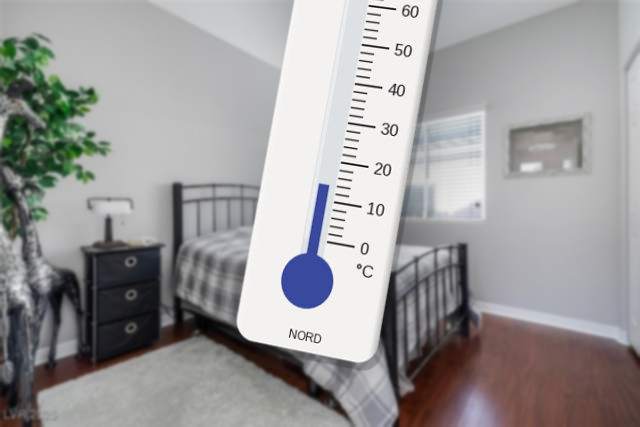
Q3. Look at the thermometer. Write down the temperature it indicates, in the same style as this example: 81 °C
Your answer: 14 °C
